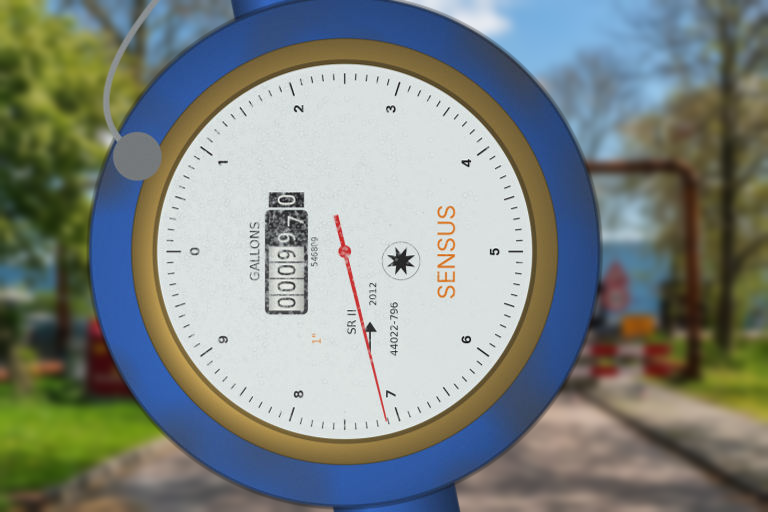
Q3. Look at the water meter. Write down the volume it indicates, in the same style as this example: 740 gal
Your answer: 9967.1 gal
